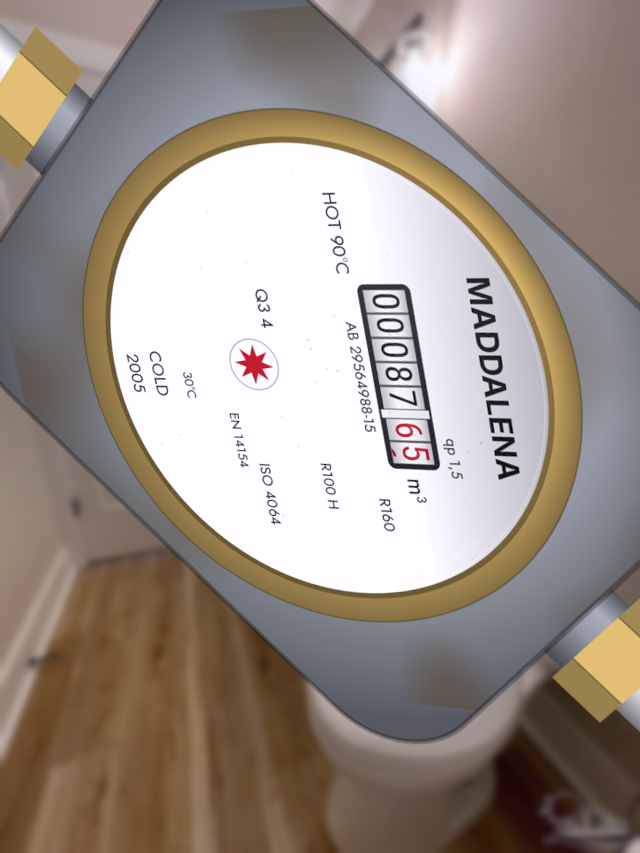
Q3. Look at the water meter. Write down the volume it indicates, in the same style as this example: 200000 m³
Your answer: 87.65 m³
